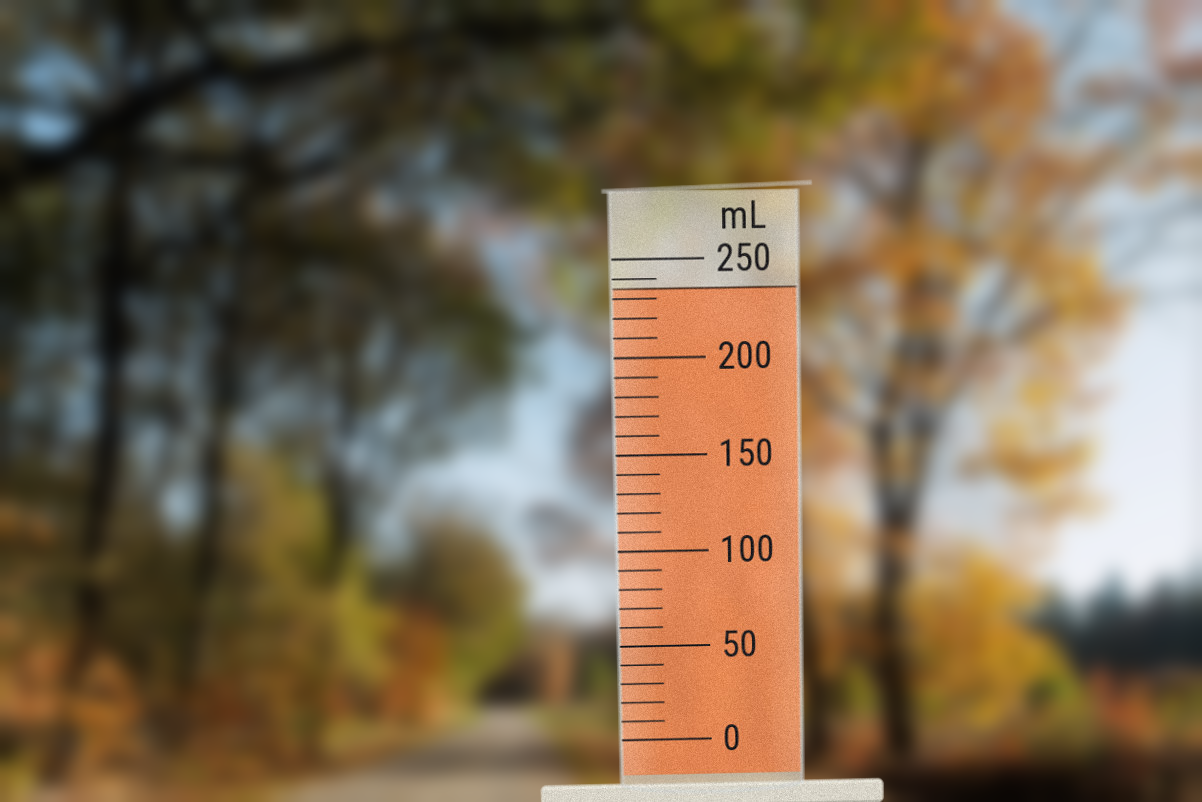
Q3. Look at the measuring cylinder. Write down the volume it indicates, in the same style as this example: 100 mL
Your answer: 235 mL
